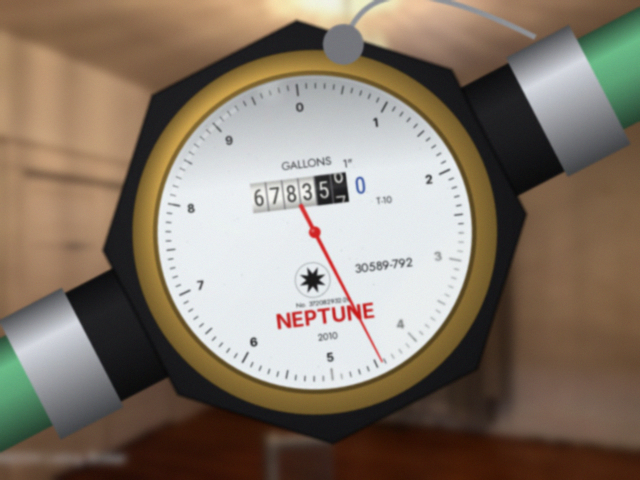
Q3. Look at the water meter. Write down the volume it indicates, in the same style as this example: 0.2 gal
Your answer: 6783564.4 gal
